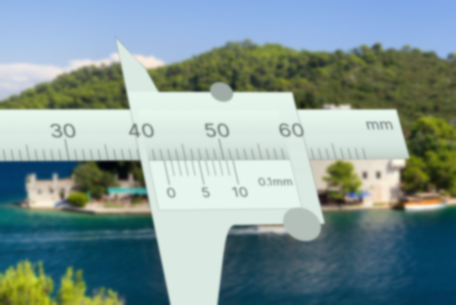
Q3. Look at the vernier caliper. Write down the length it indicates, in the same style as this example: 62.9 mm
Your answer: 42.2 mm
